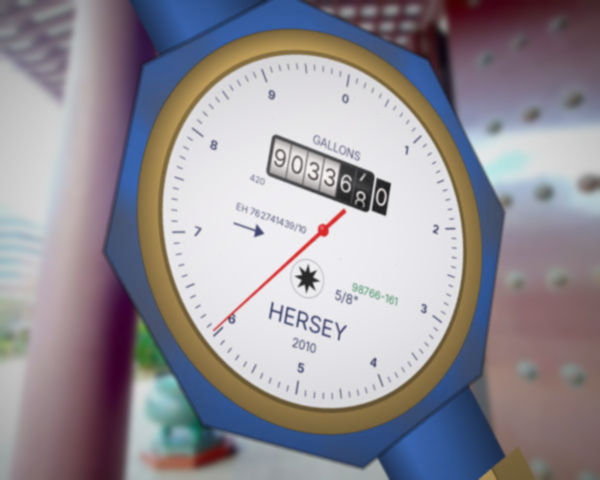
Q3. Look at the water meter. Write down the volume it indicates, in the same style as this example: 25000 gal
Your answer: 9033676.0 gal
